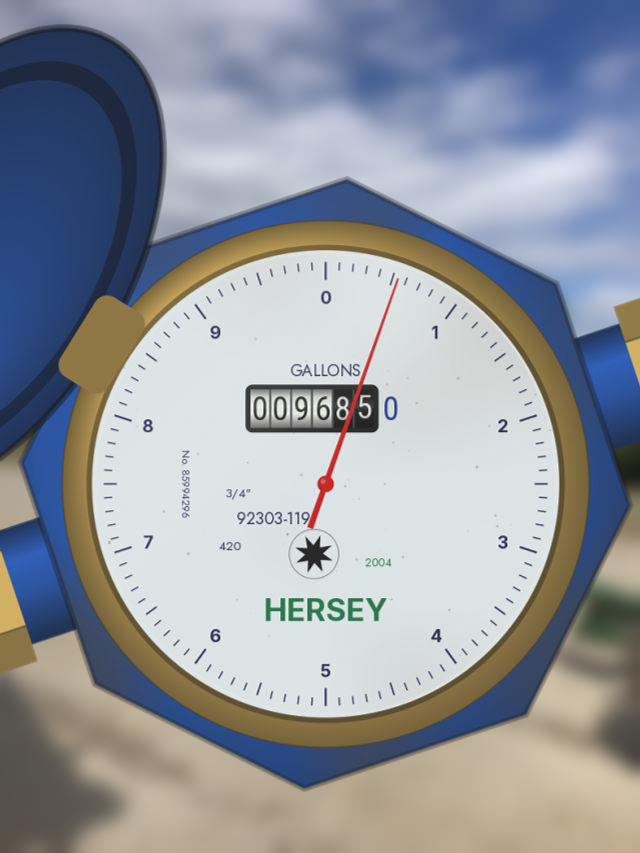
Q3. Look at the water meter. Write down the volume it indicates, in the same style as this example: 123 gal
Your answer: 96850.5 gal
